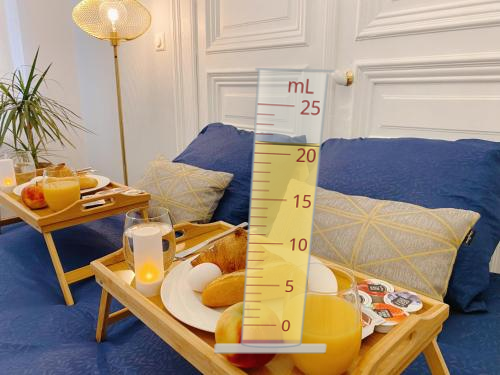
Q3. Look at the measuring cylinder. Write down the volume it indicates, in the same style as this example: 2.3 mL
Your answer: 21 mL
